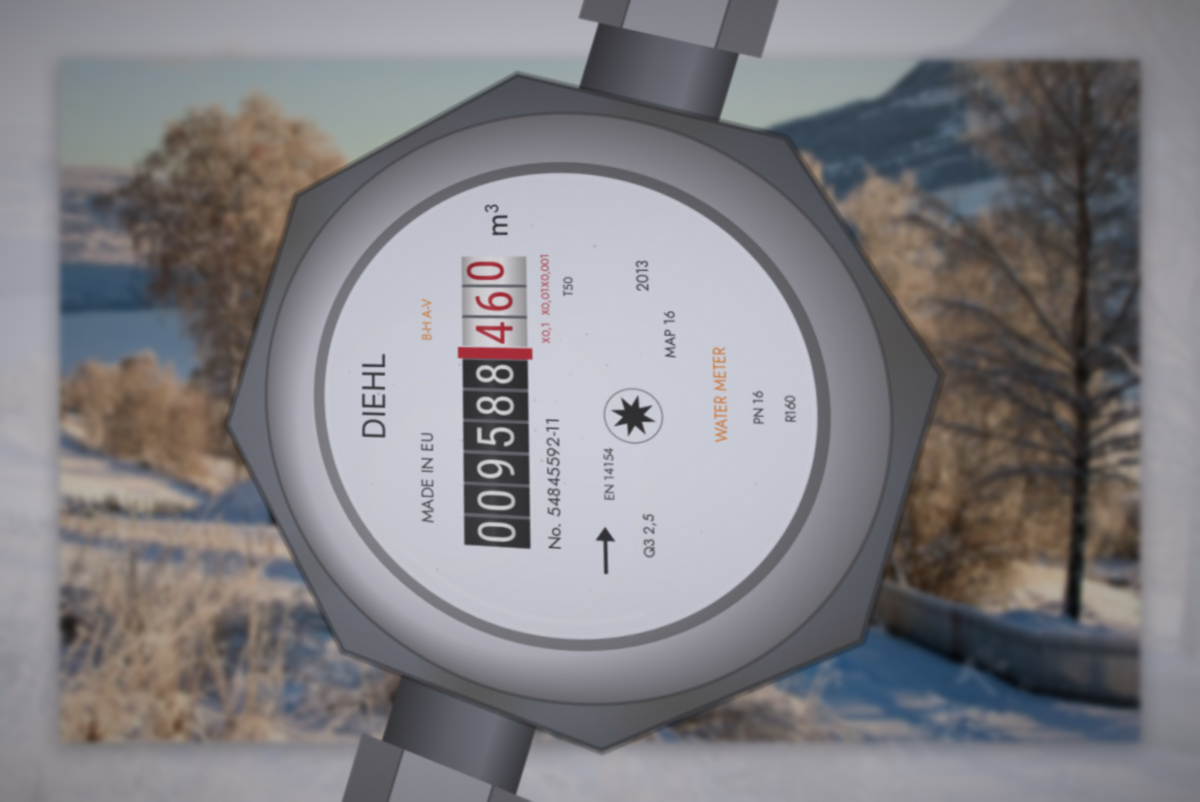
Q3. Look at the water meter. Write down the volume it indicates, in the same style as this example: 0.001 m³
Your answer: 9588.460 m³
